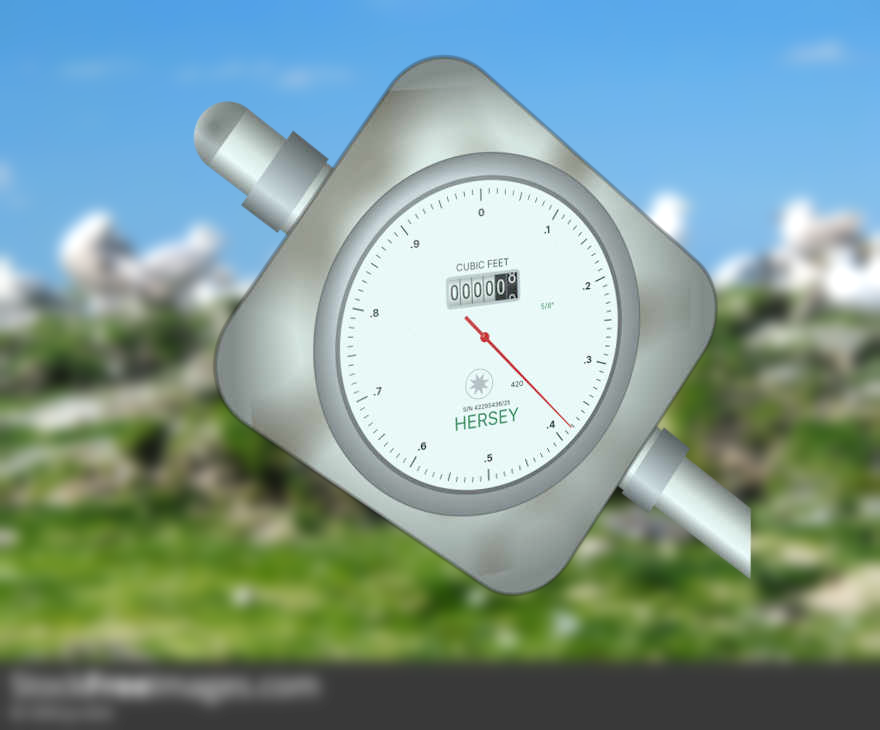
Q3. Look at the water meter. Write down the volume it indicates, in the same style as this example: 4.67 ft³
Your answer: 8.38 ft³
